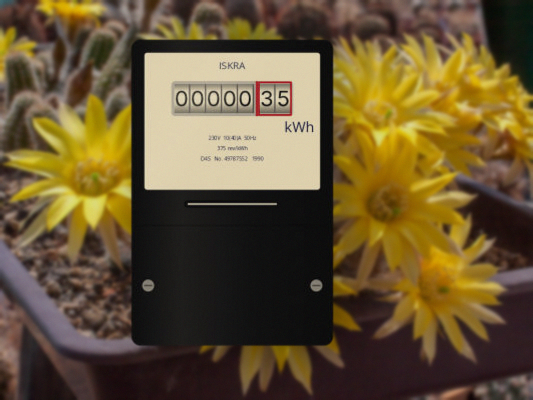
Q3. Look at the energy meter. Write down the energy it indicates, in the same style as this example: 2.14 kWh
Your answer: 0.35 kWh
